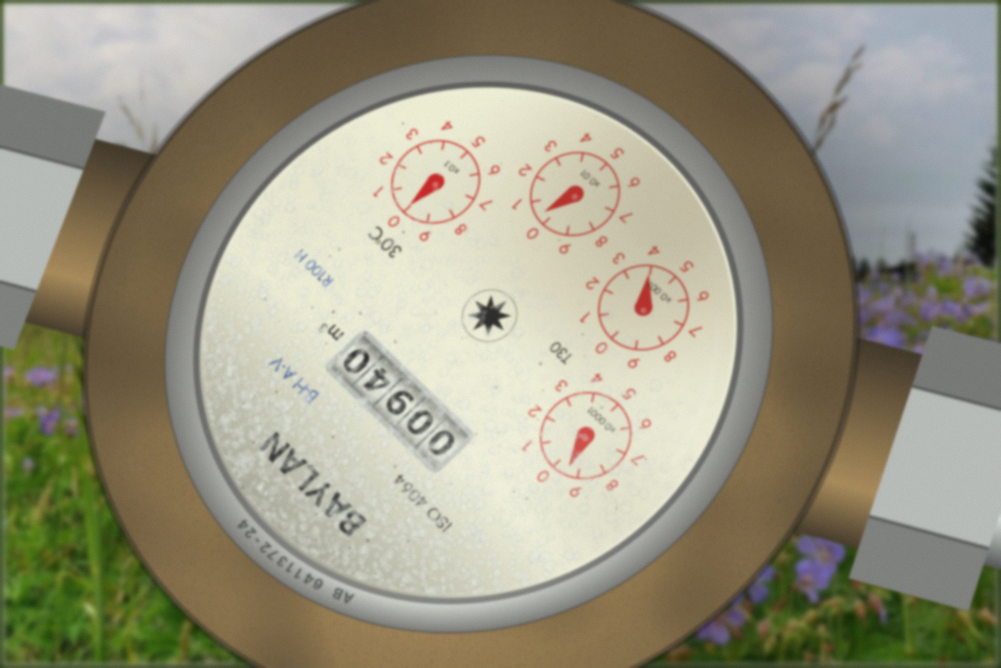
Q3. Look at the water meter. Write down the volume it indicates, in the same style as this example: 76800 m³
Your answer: 940.0039 m³
